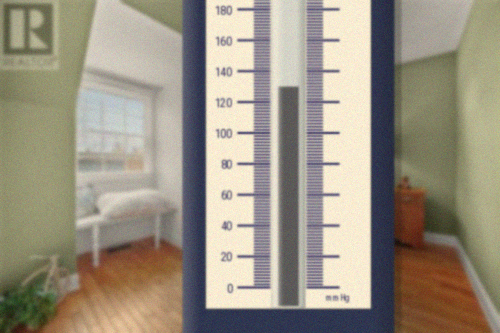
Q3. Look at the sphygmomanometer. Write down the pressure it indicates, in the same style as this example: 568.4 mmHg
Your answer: 130 mmHg
